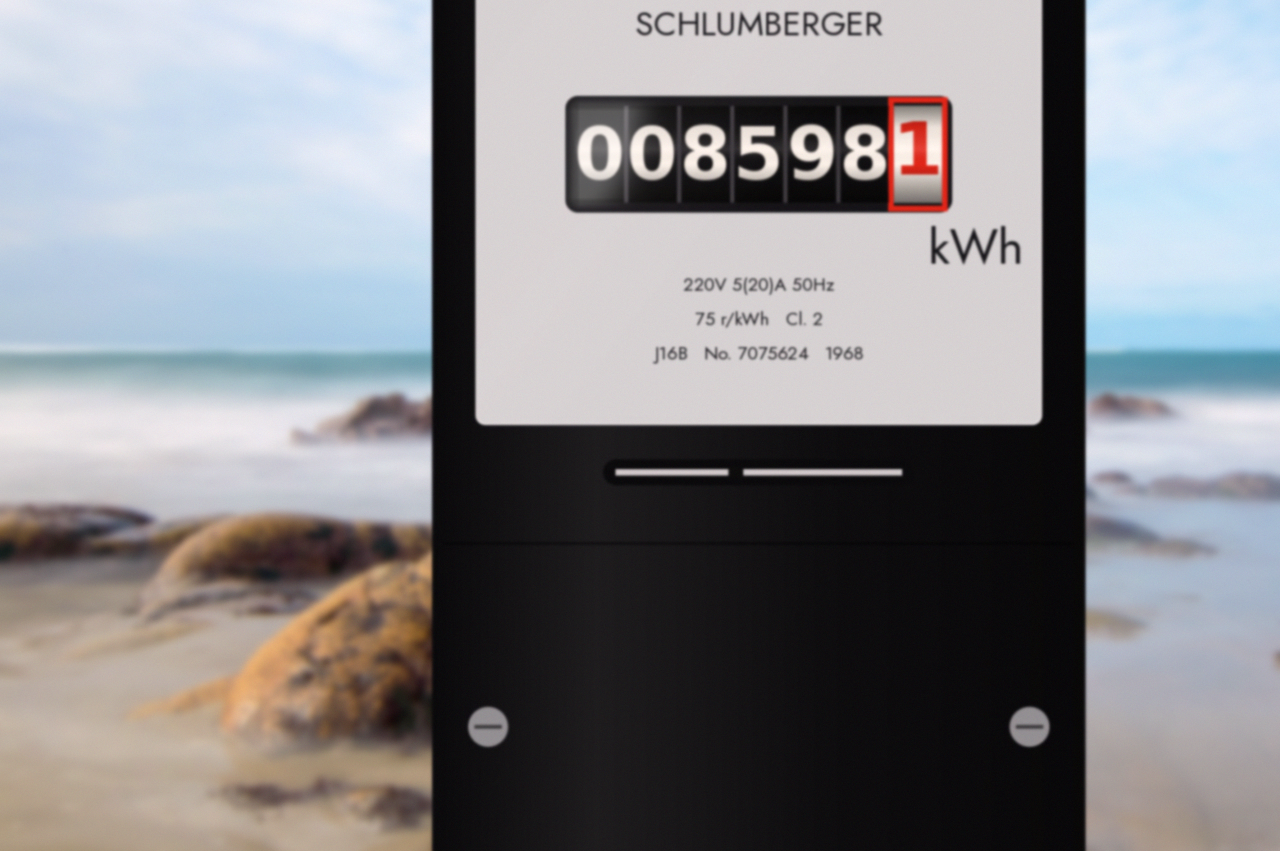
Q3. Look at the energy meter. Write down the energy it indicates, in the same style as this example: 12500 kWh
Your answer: 8598.1 kWh
